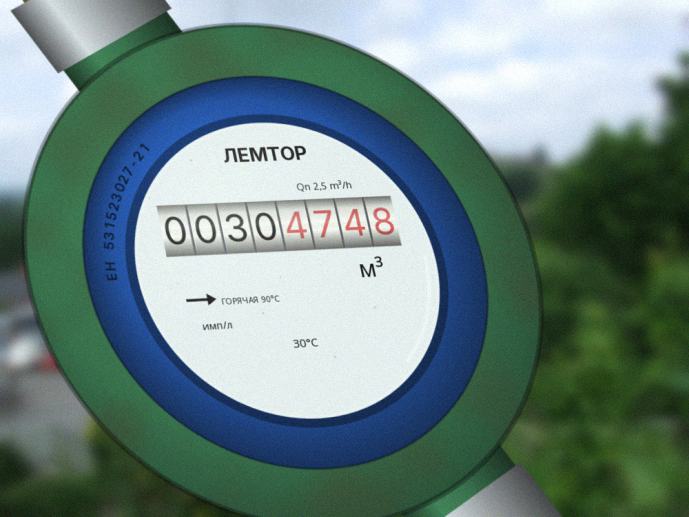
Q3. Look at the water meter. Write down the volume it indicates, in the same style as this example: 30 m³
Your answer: 30.4748 m³
